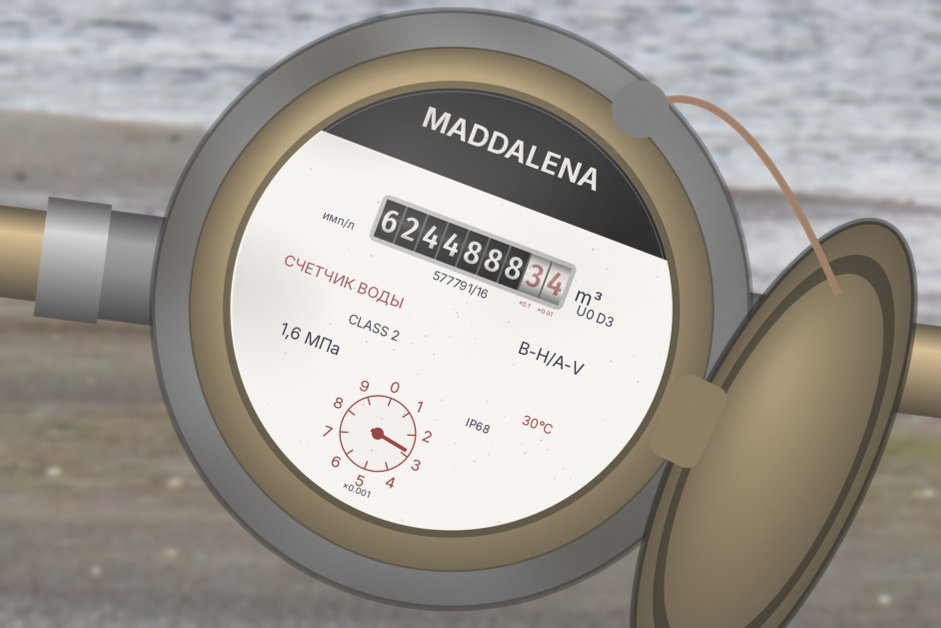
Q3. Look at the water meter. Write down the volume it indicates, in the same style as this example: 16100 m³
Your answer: 6244888.342 m³
